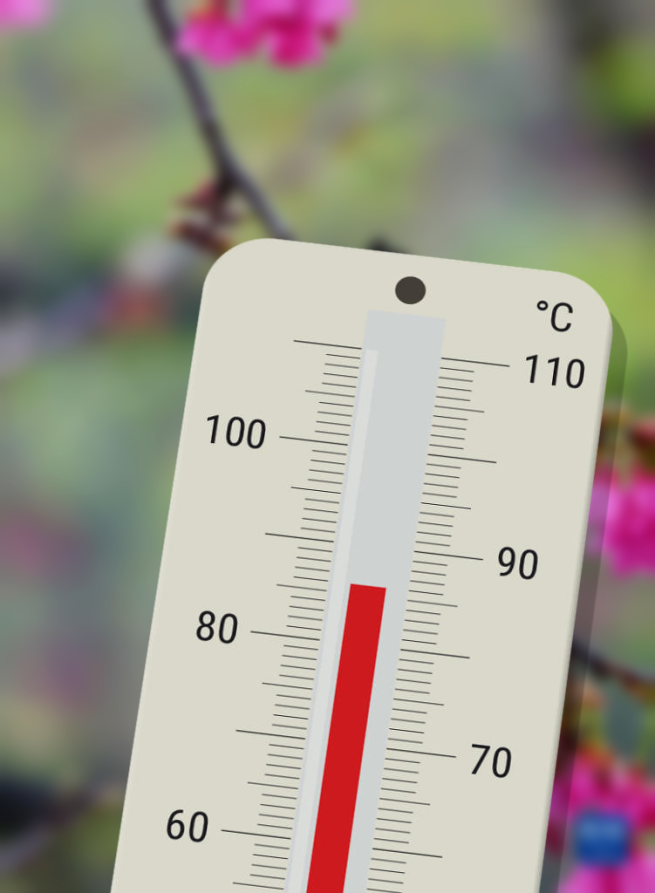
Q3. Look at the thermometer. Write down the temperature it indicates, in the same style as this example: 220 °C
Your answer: 86 °C
